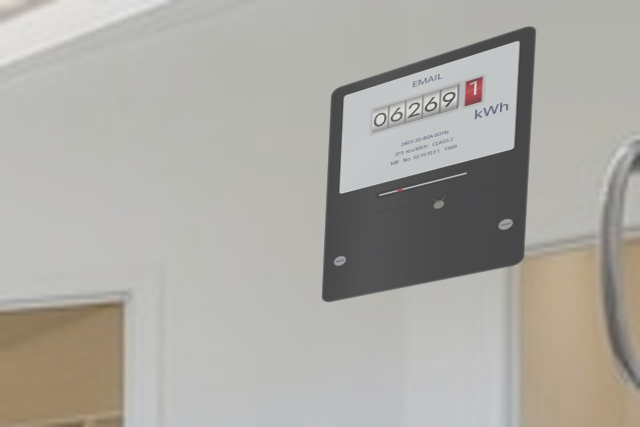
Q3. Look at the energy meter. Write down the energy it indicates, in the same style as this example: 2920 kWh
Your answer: 6269.1 kWh
